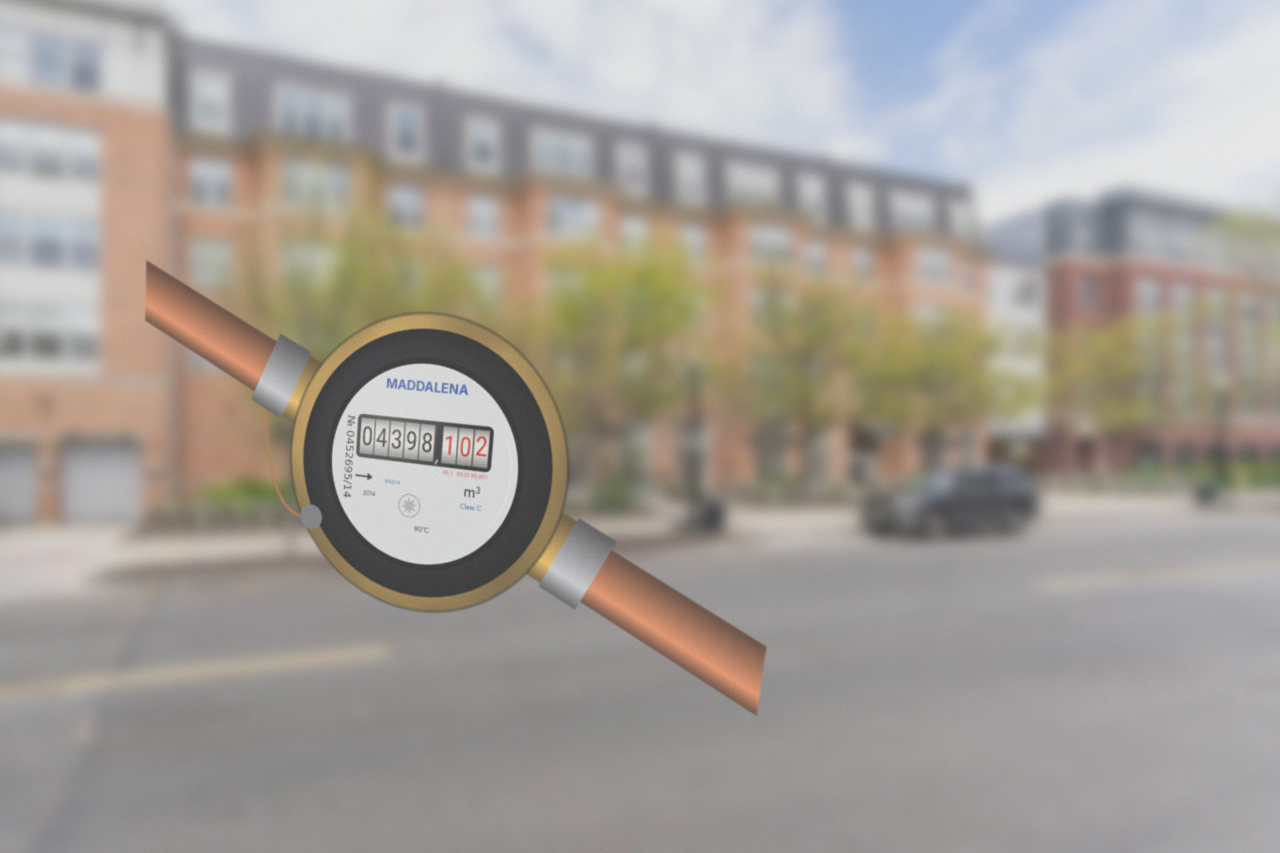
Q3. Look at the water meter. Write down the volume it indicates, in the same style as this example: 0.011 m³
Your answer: 4398.102 m³
